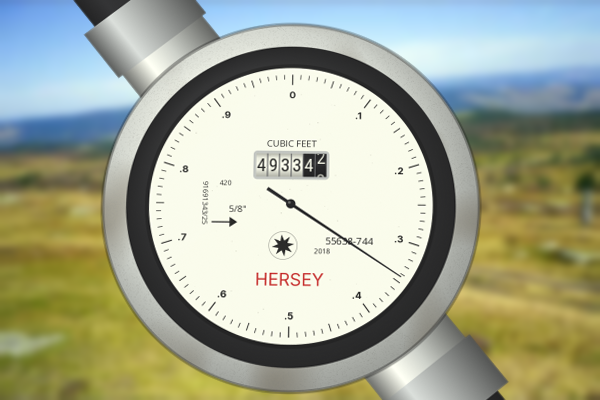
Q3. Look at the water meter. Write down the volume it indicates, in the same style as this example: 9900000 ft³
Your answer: 493342.34 ft³
